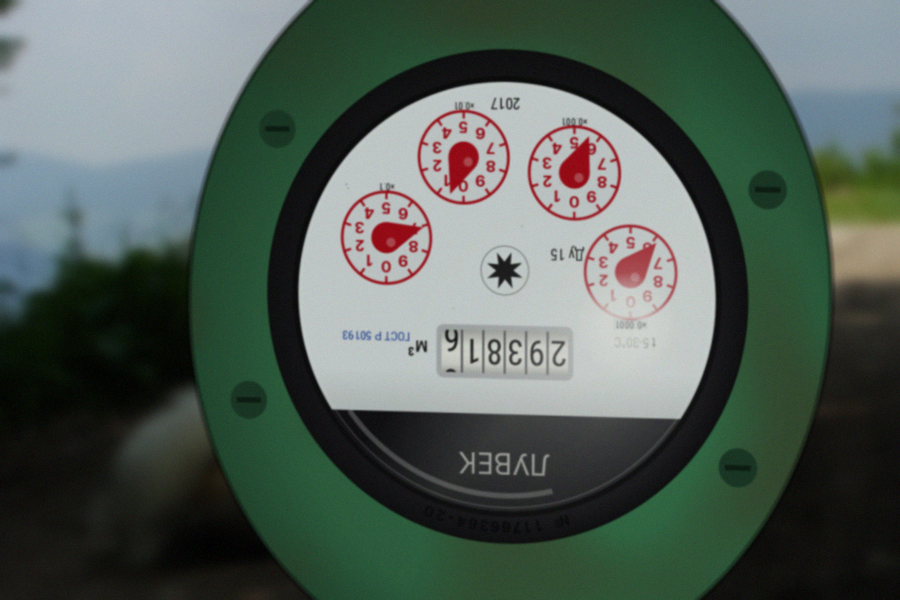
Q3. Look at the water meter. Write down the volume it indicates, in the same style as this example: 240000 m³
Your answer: 293815.7056 m³
